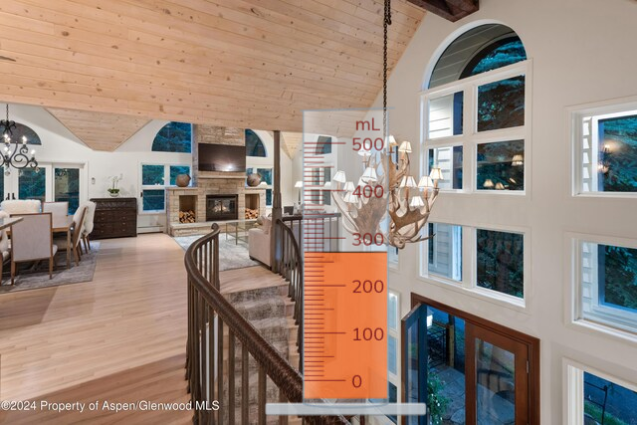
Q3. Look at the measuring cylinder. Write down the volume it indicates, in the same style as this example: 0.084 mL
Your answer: 270 mL
